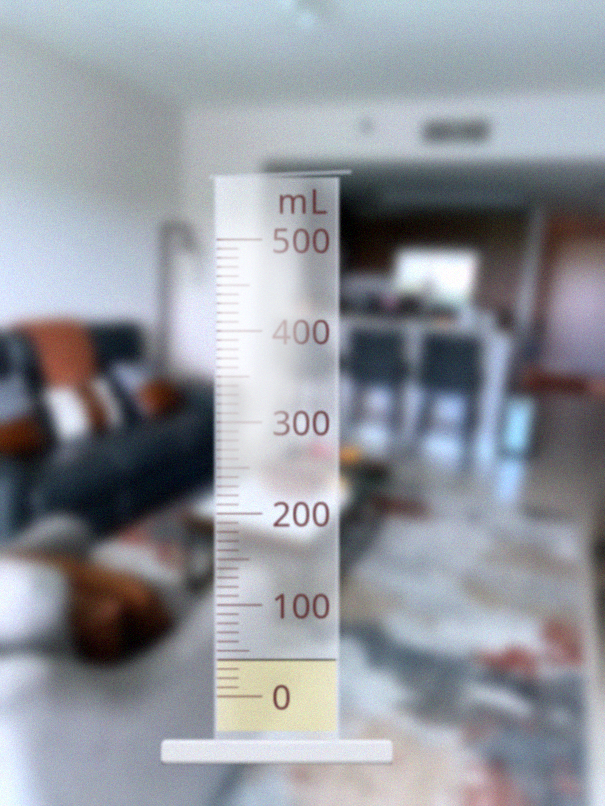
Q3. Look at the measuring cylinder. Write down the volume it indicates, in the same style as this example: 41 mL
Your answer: 40 mL
